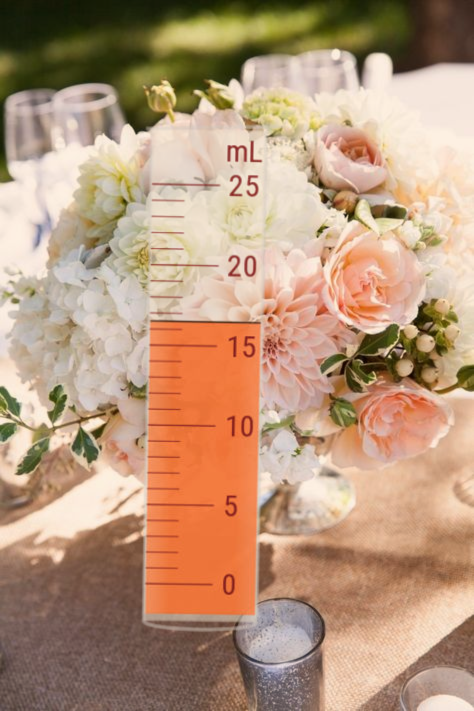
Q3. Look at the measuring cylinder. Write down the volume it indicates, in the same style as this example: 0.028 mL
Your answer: 16.5 mL
